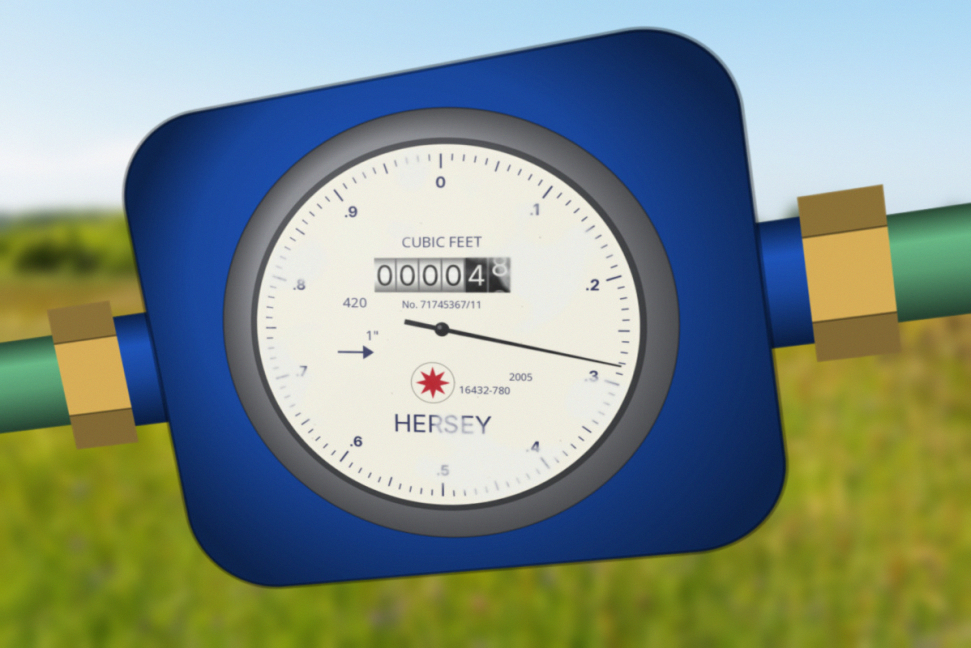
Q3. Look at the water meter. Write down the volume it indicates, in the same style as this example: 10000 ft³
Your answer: 48.28 ft³
